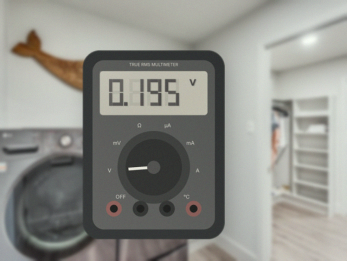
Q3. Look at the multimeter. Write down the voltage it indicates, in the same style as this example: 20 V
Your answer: 0.195 V
